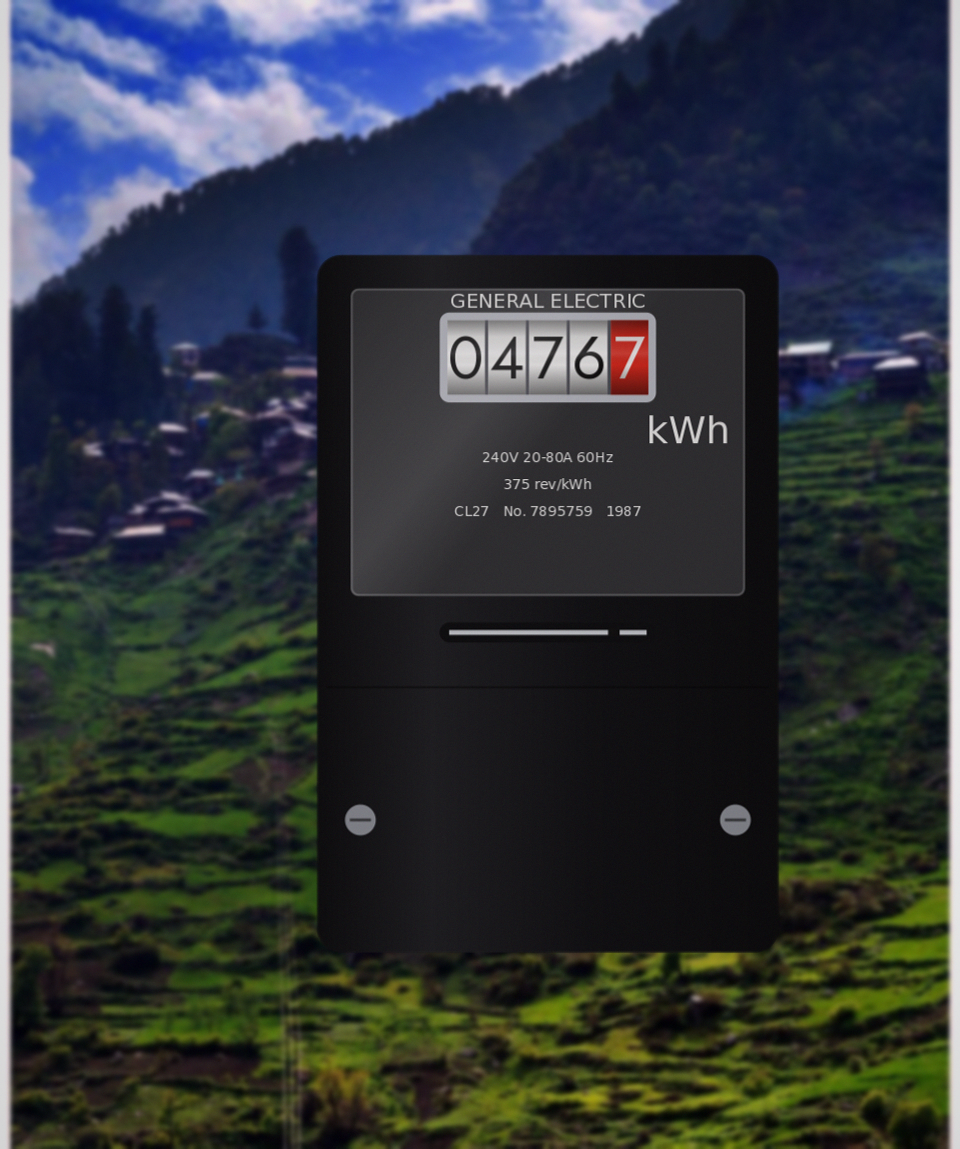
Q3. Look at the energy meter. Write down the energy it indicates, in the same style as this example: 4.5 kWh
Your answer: 476.7 kWh
